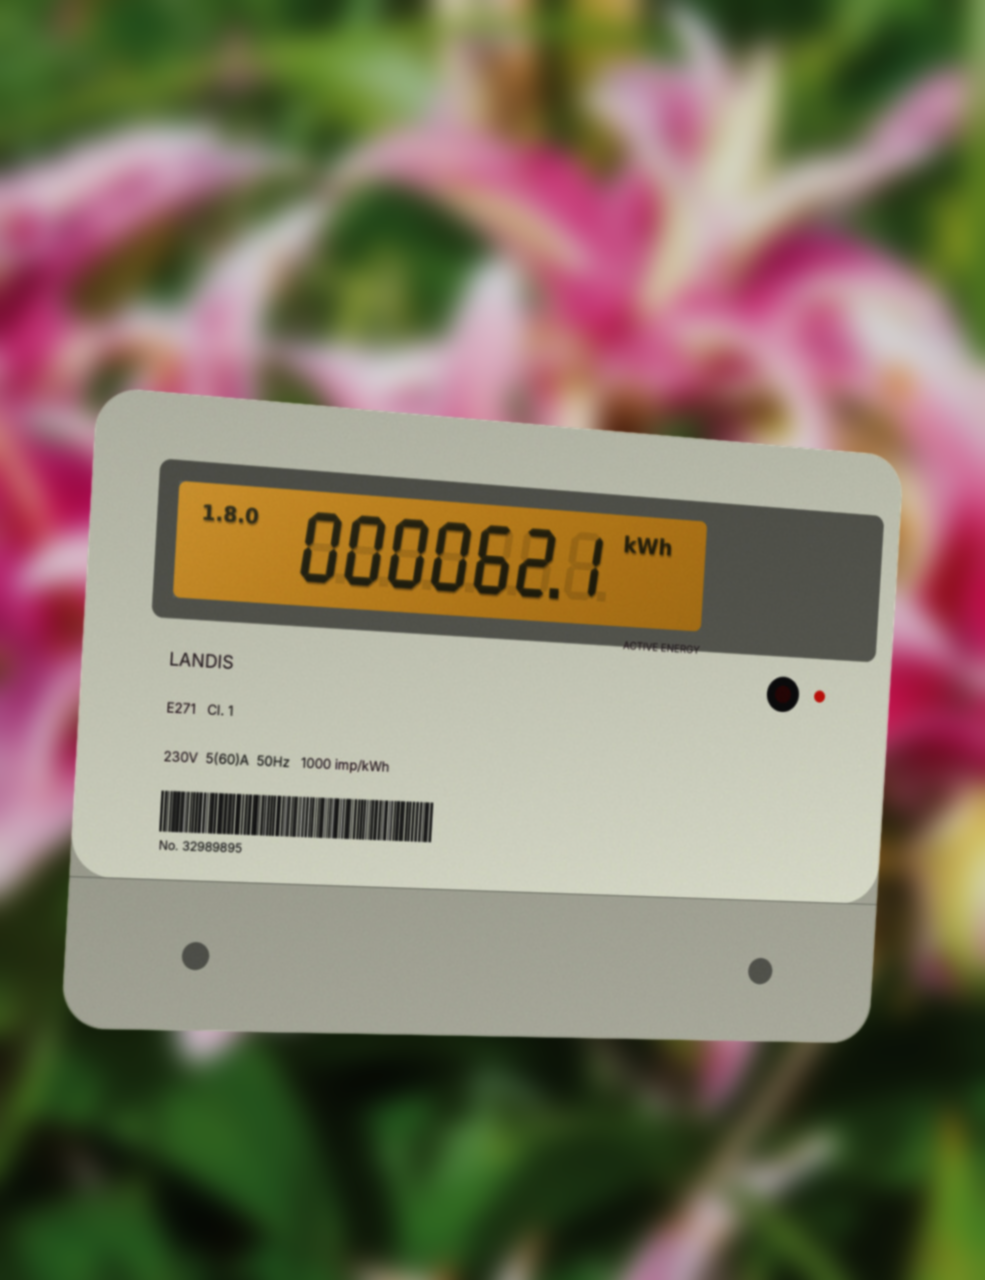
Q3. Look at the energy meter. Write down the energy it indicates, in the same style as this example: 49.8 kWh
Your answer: 62.1 kWh
